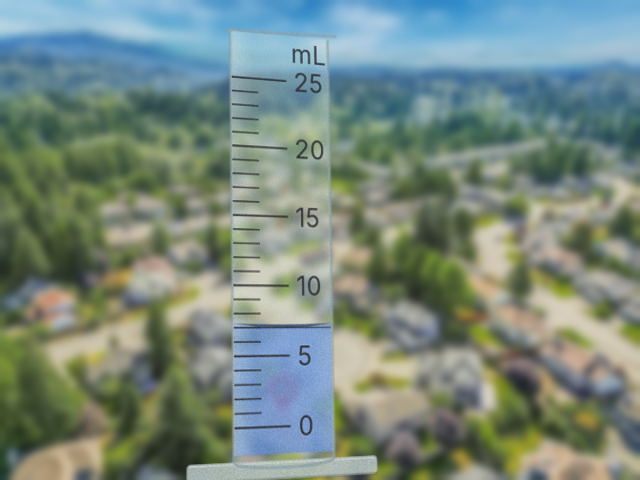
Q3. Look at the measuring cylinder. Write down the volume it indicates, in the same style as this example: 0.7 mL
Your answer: 7 mL
